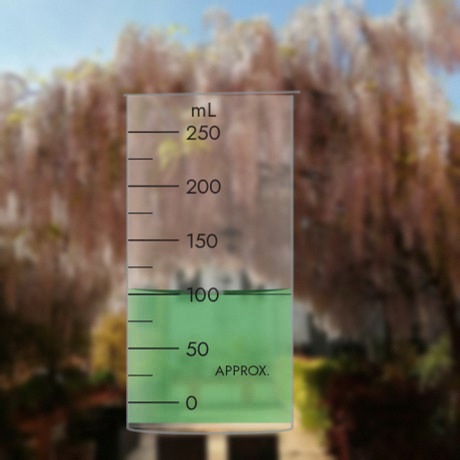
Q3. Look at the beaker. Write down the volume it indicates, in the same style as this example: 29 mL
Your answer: 100 mL
